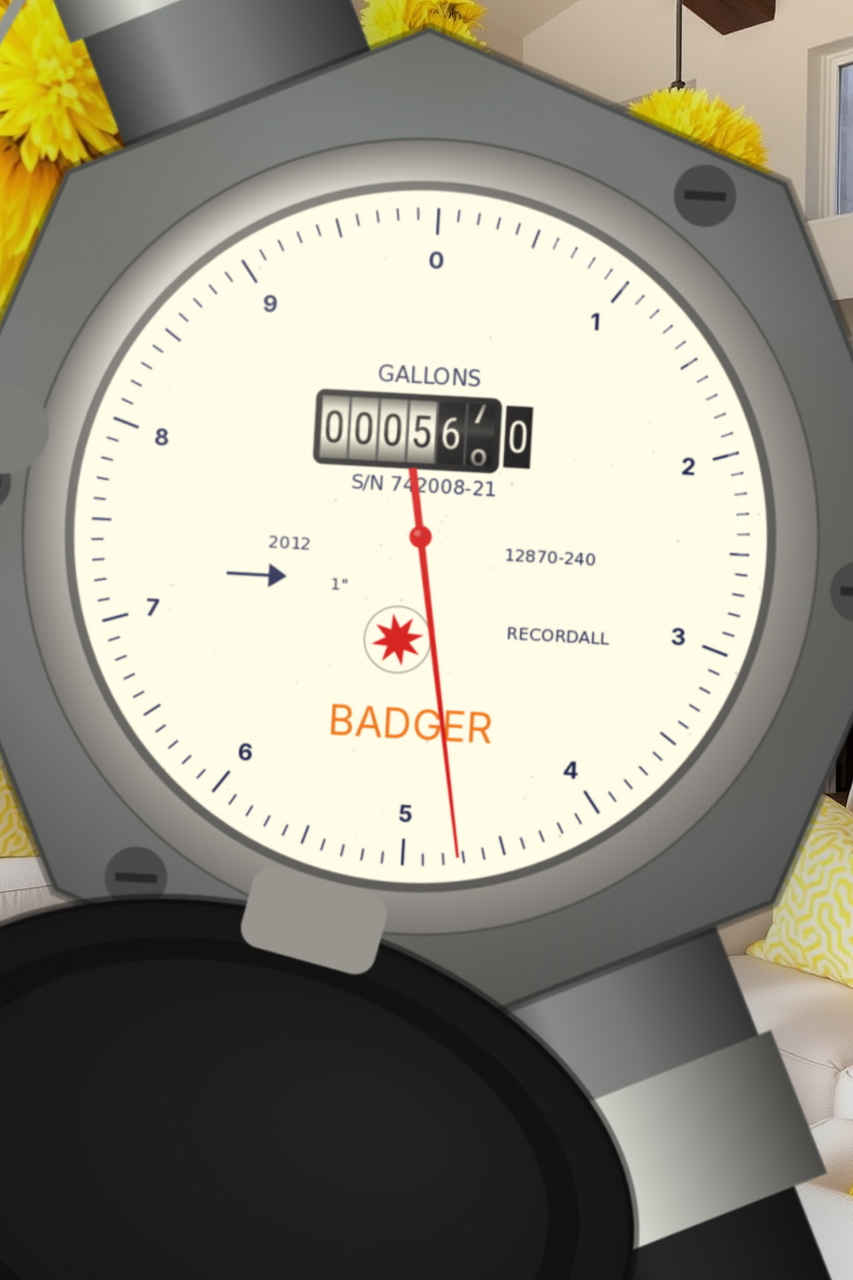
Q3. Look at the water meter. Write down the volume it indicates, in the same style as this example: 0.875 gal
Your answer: 5674.7 gal
